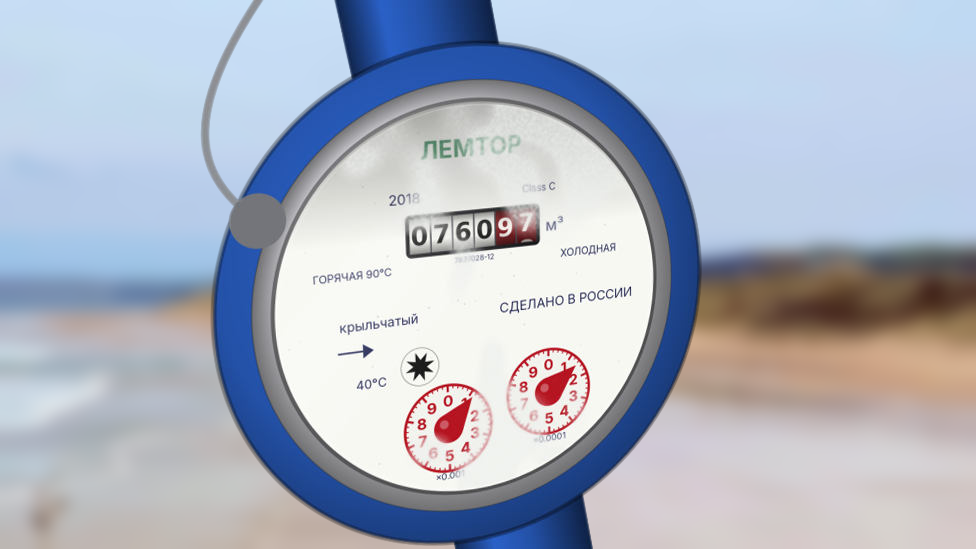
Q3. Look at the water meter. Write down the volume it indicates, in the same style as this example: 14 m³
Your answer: 760.9711 m³
